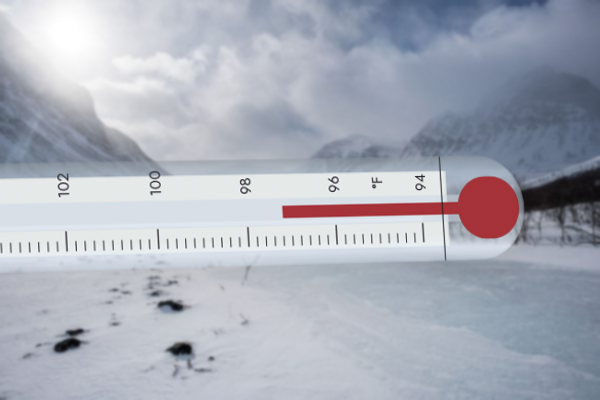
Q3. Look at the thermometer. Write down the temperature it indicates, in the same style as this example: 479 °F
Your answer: 97.2 °F
